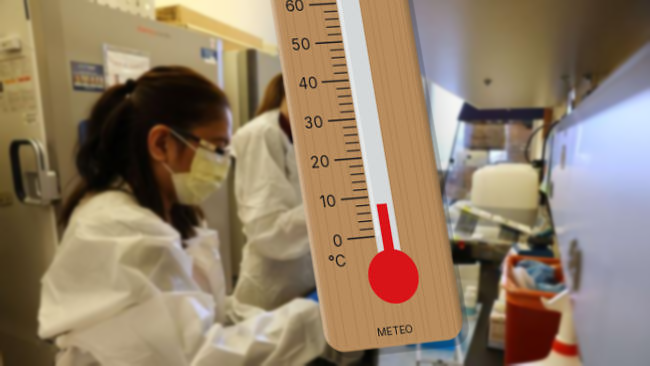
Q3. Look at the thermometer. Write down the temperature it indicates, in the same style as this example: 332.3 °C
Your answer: 8 °C
